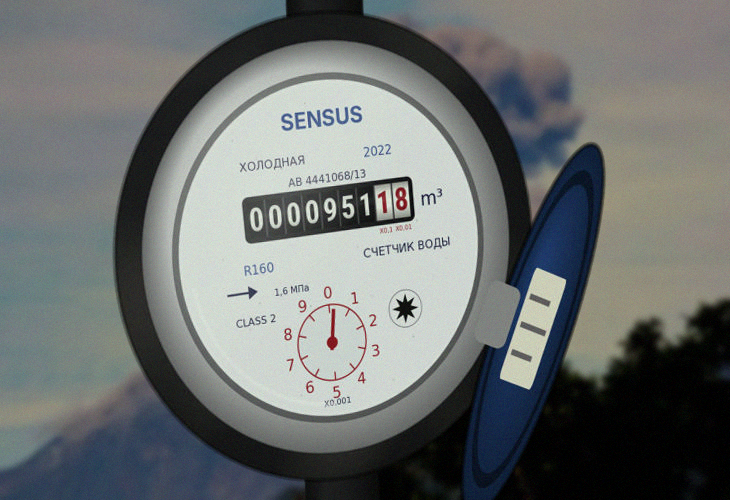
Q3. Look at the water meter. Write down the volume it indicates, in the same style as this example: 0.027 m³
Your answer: 951.180 m³
